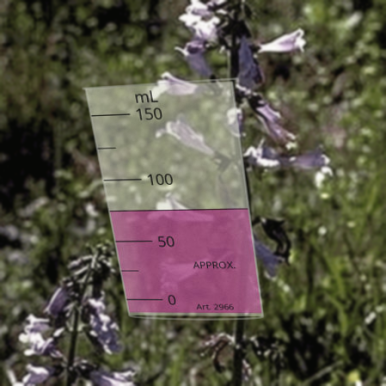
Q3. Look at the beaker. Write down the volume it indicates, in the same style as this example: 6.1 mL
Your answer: 75 mL
